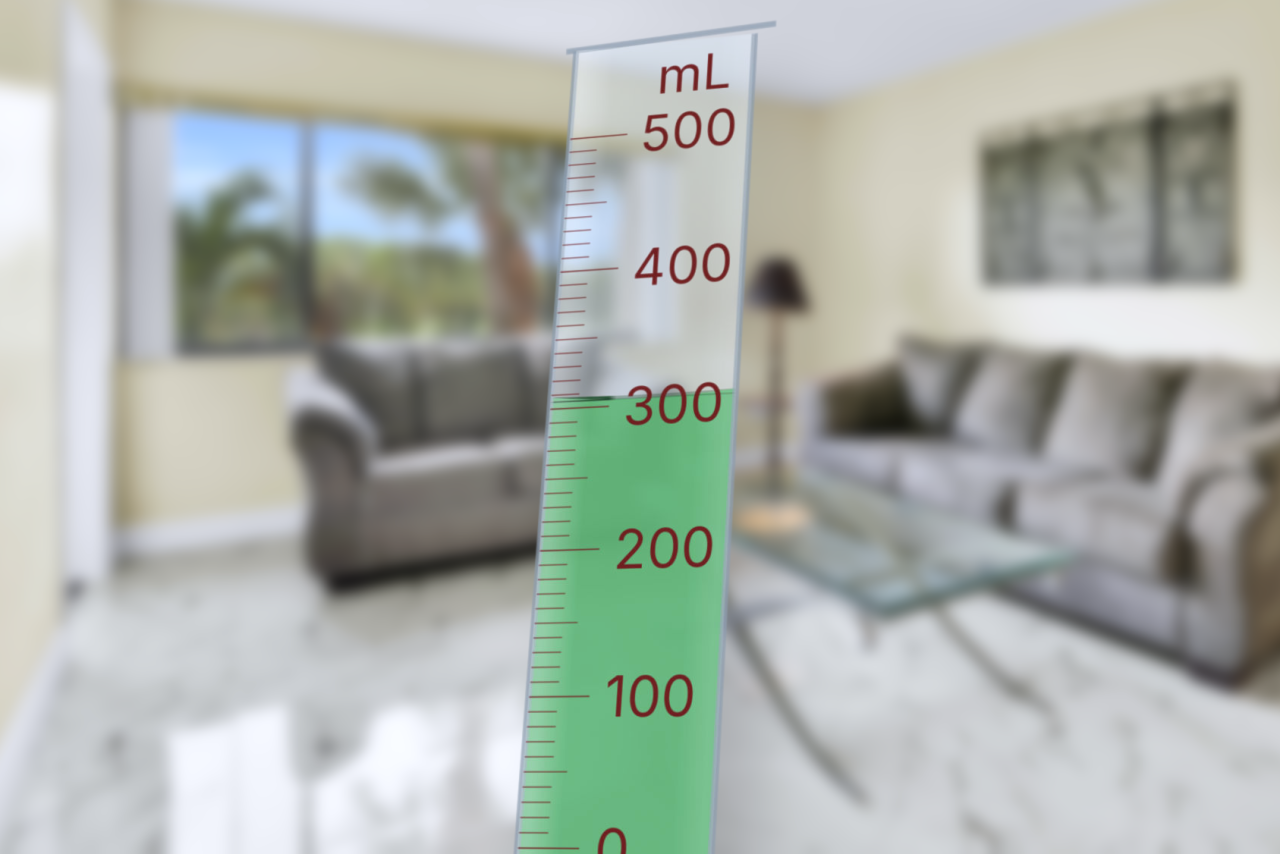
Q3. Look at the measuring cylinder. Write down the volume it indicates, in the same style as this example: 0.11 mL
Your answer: 305 mL
